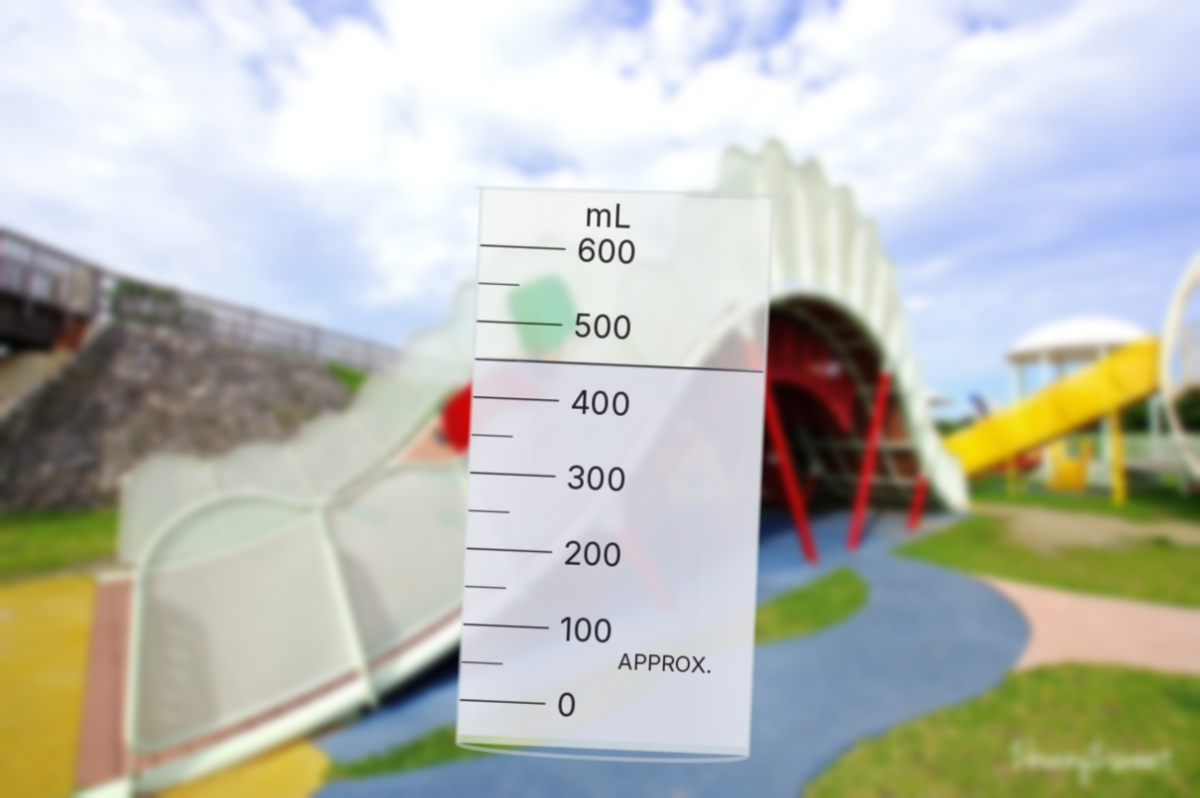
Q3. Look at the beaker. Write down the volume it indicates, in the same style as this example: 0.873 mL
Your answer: 450 mL
